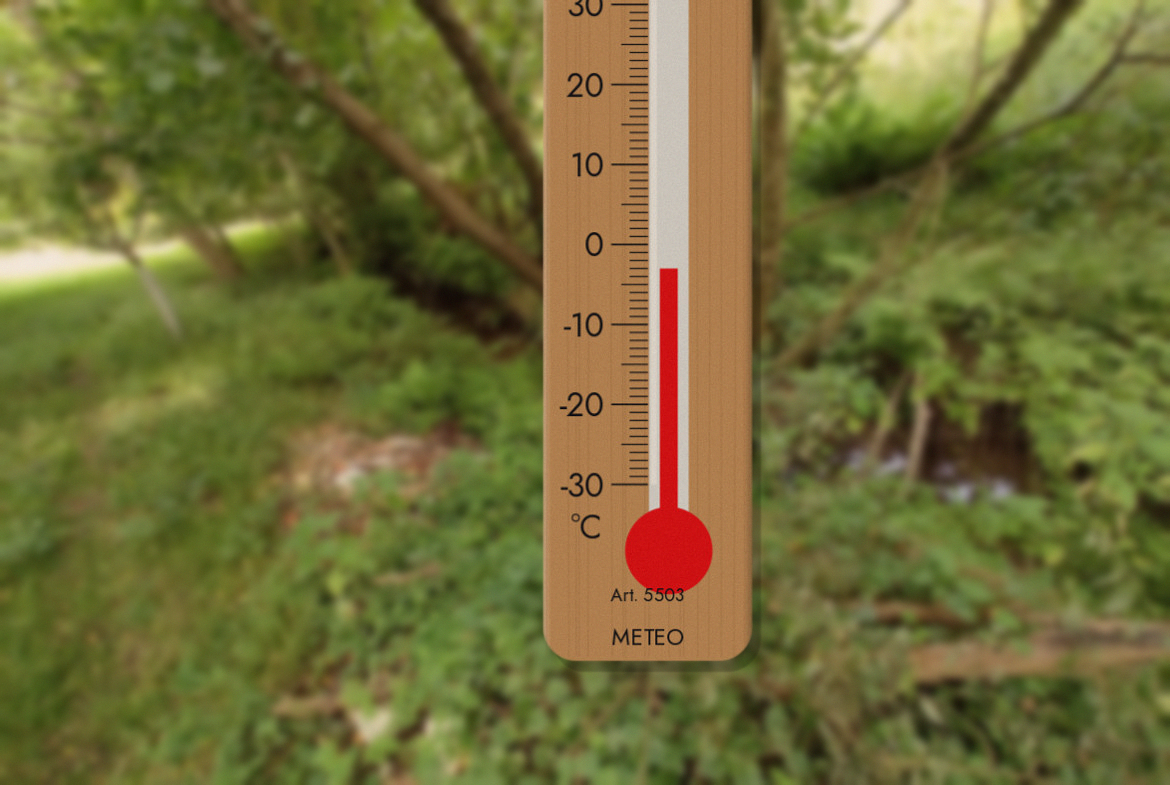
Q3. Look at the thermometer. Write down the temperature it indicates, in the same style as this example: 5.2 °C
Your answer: -3 °C
